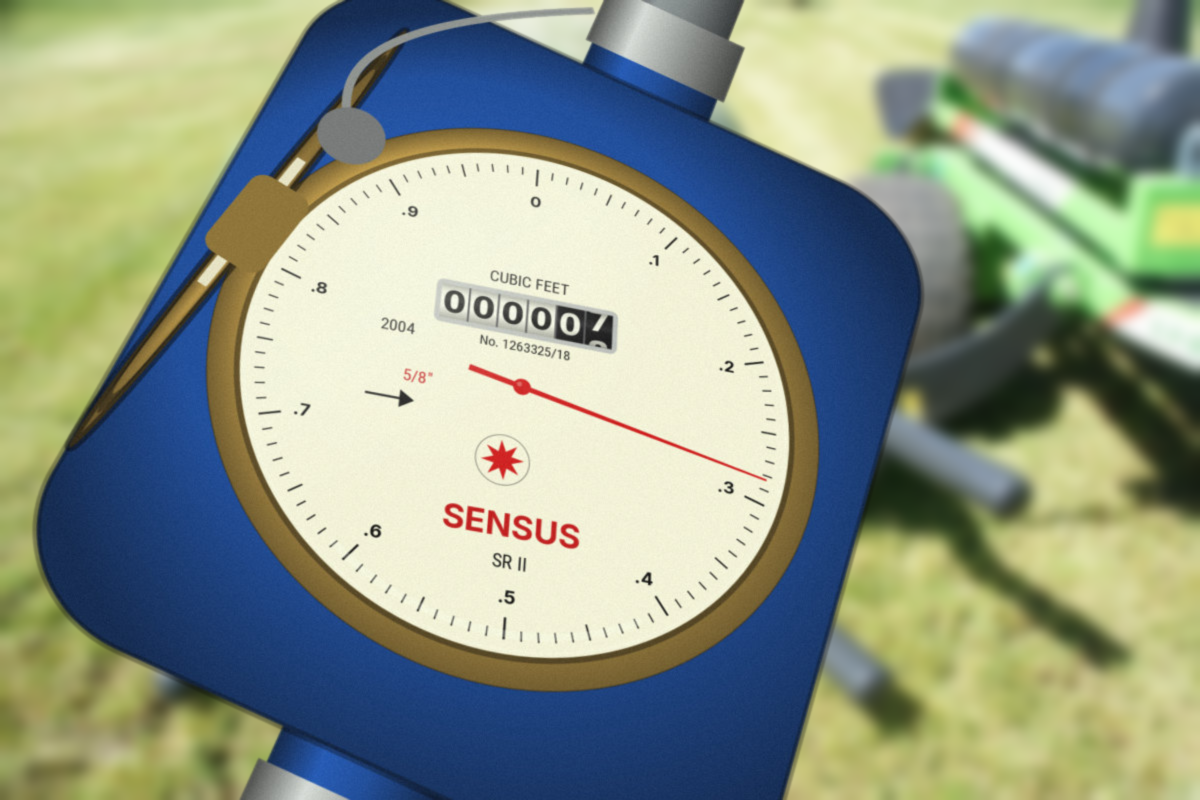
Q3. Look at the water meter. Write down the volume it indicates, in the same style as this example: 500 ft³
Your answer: 7.28 ft³
